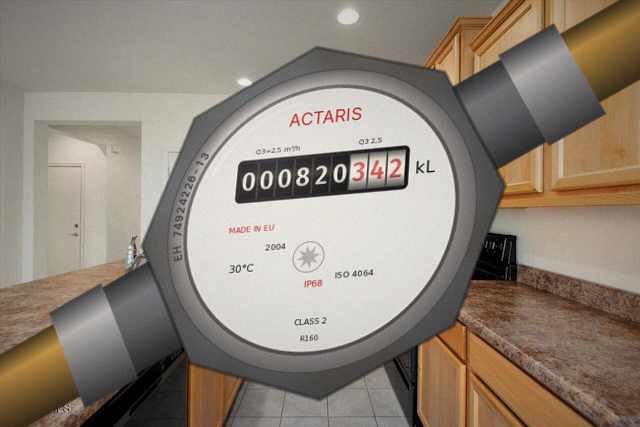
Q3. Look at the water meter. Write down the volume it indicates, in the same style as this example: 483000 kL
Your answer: 820.342 kL
